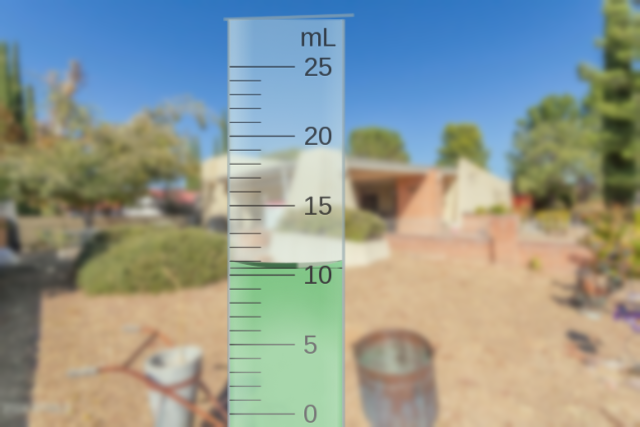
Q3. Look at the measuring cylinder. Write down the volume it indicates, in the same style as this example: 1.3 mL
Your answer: 10.5 mL
